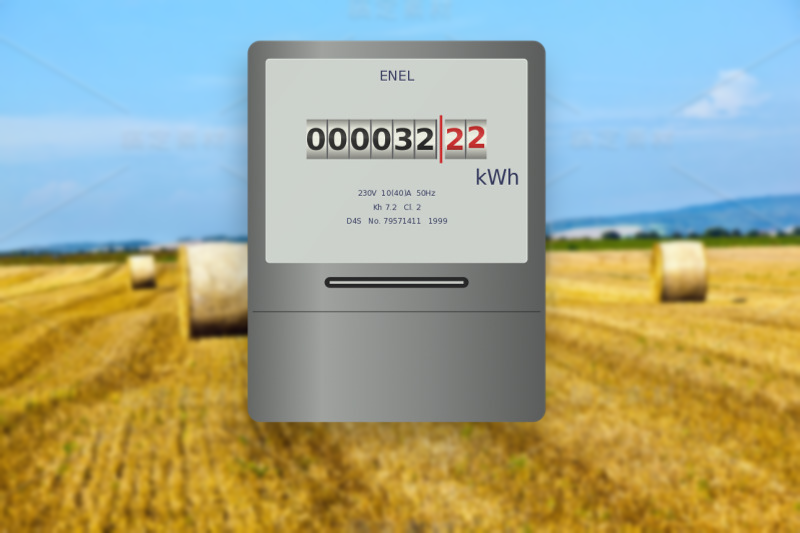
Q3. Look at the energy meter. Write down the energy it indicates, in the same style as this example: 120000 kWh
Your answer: 32.22 kWh
